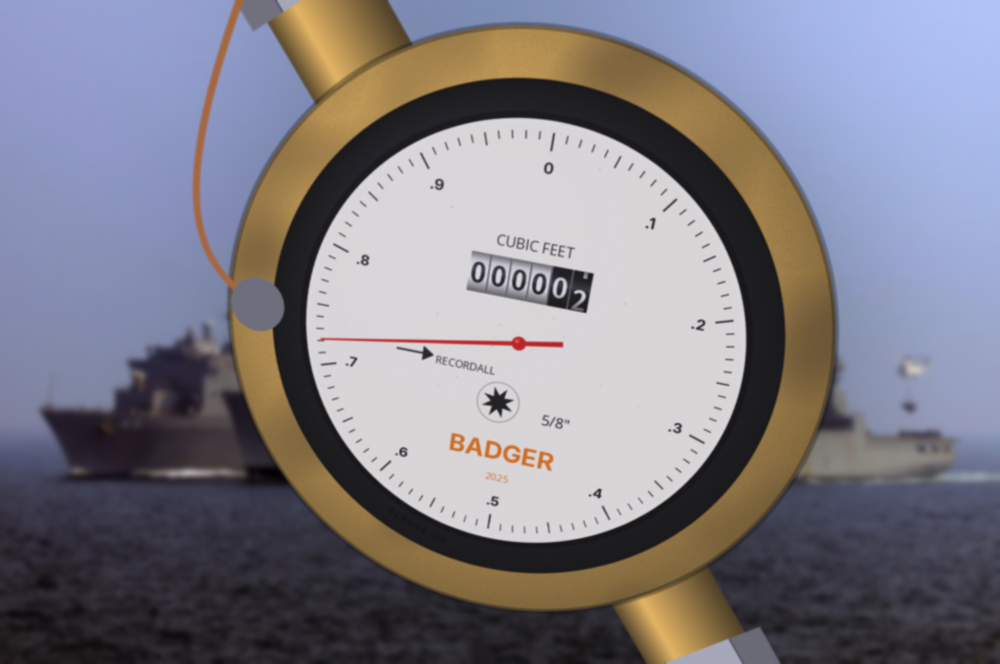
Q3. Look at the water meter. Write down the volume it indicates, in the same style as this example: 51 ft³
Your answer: 1.72 ft³
